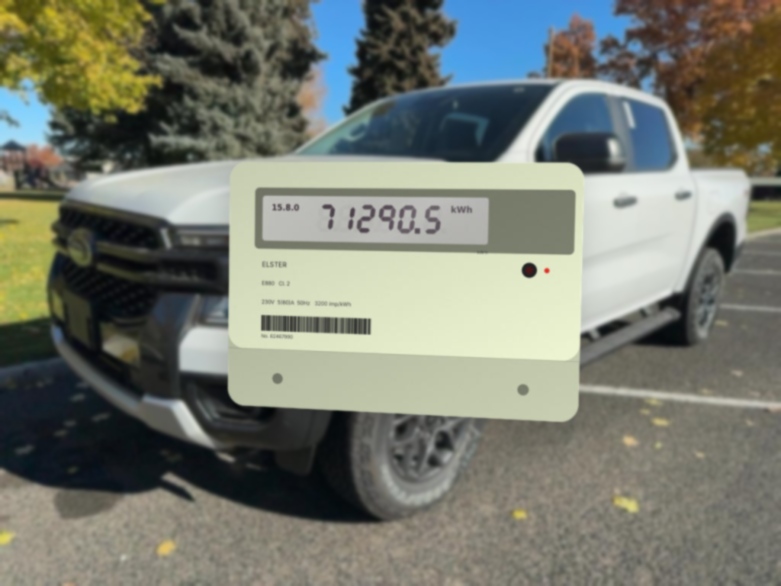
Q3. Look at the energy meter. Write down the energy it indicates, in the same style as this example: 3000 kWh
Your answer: 71290.5 kWh
